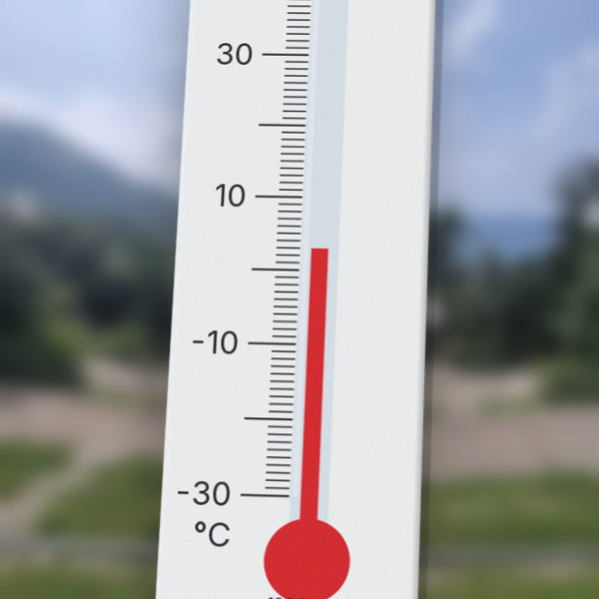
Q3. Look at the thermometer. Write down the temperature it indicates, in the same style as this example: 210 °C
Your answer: 3 °C
